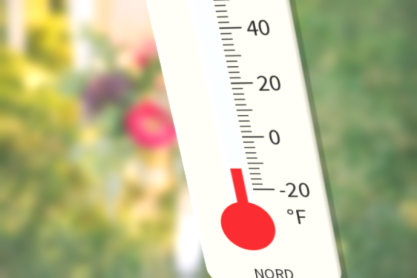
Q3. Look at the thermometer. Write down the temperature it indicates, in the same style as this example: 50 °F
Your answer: -12 °F
